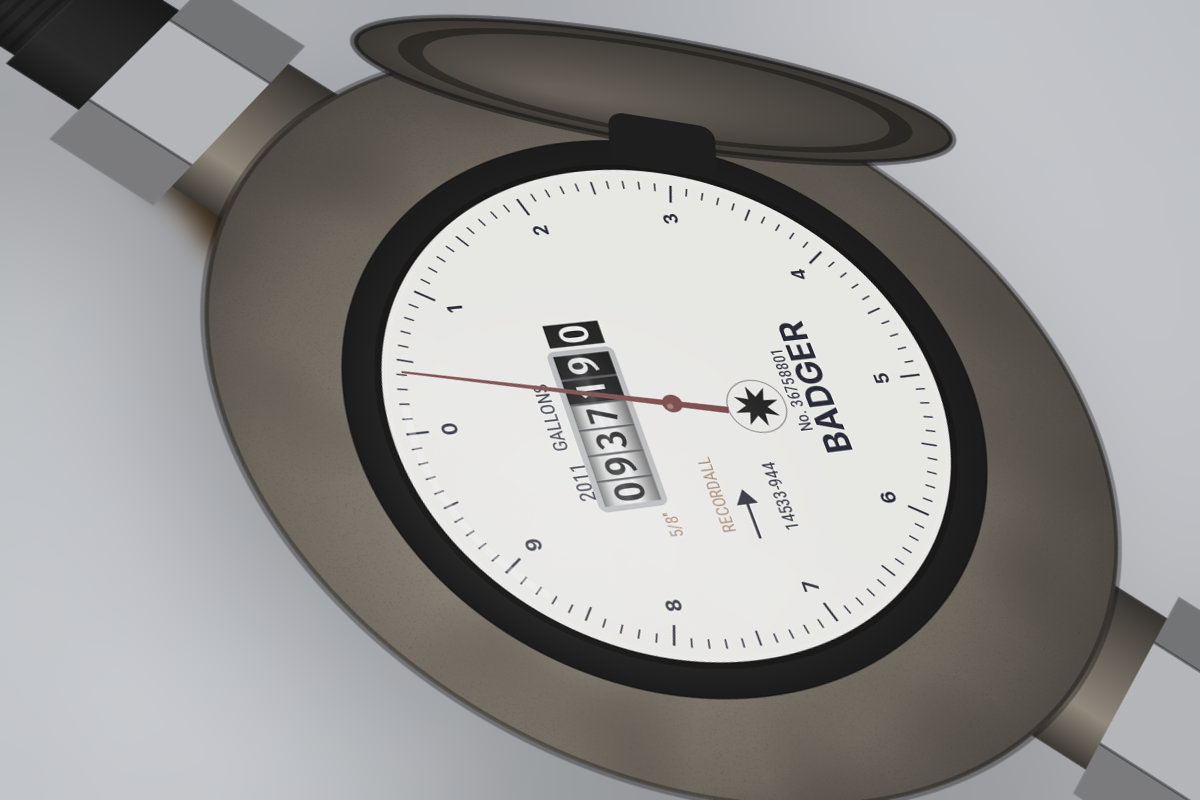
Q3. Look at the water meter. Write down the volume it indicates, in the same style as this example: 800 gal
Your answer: 937190.4 gal
